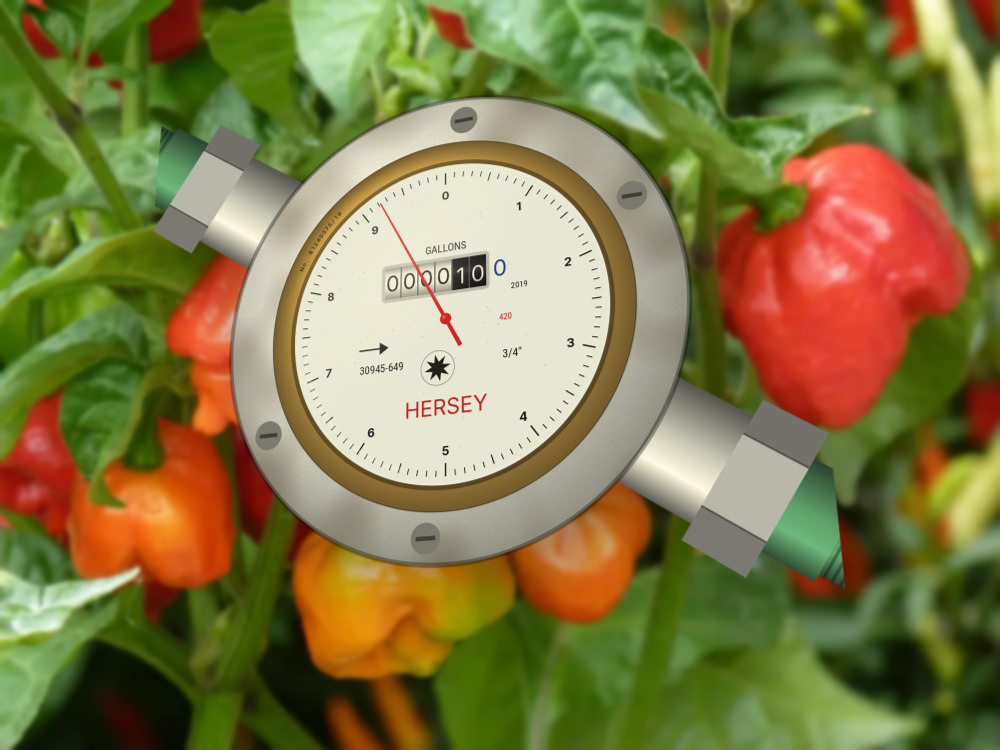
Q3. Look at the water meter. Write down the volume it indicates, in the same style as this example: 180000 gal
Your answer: 99.2 gal
